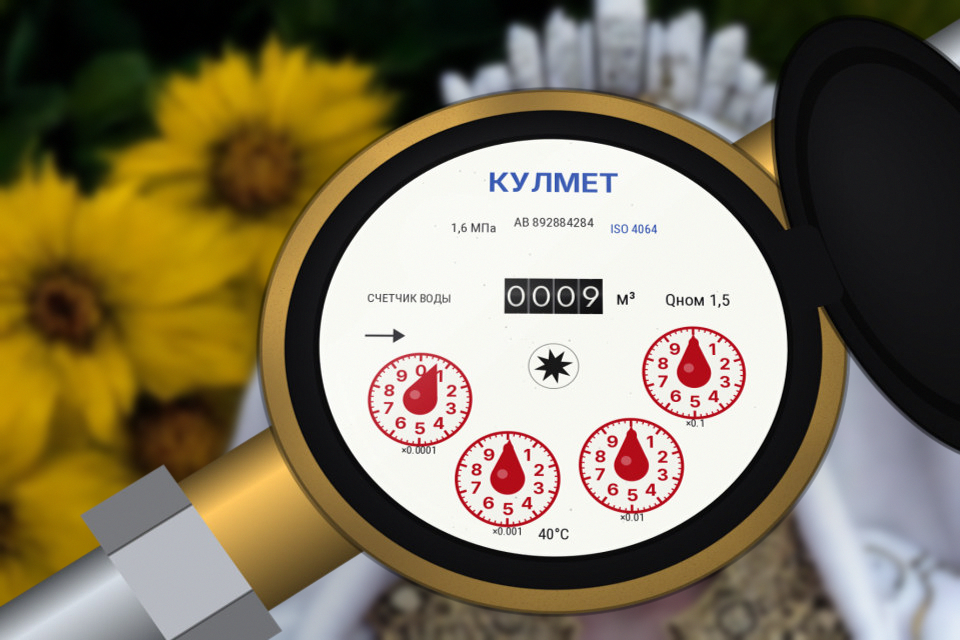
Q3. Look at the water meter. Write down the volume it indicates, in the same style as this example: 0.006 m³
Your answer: 9.0000 m³
